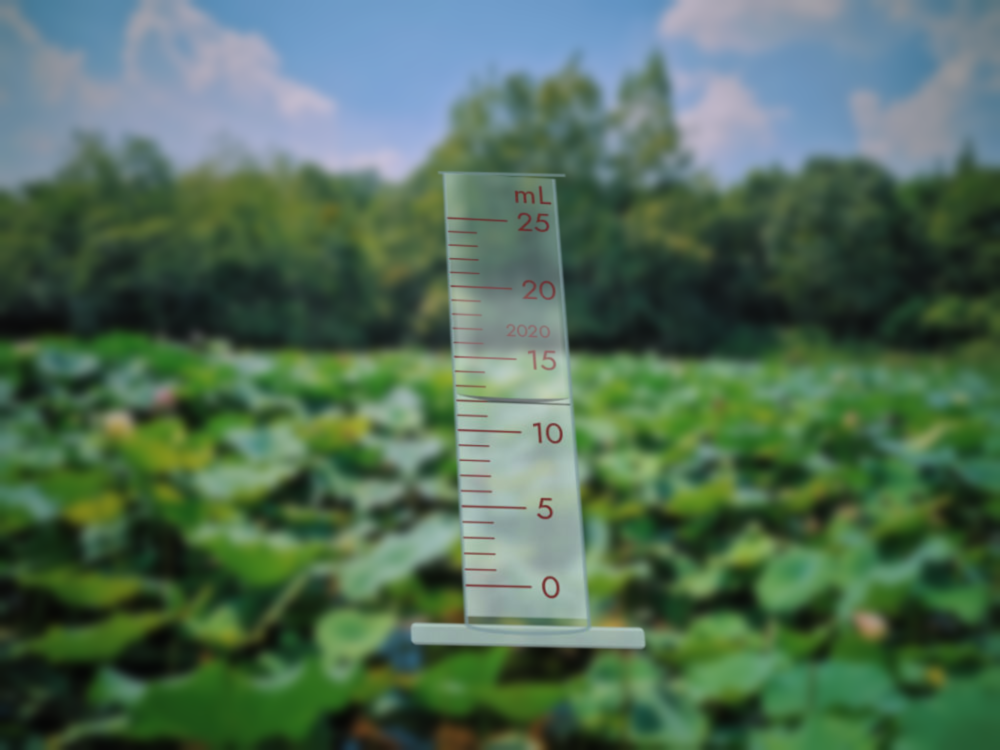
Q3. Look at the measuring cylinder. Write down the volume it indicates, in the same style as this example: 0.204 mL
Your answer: 12 mL
